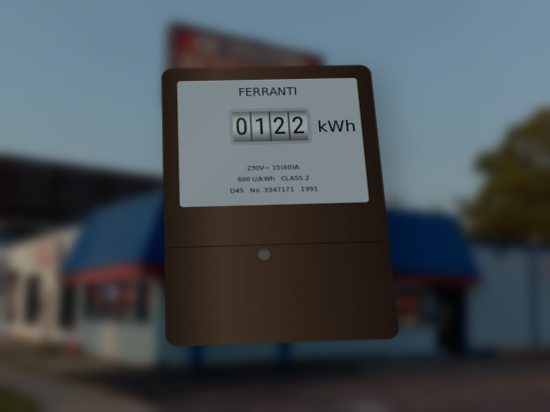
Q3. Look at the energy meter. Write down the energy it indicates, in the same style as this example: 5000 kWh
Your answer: 122 kWh
